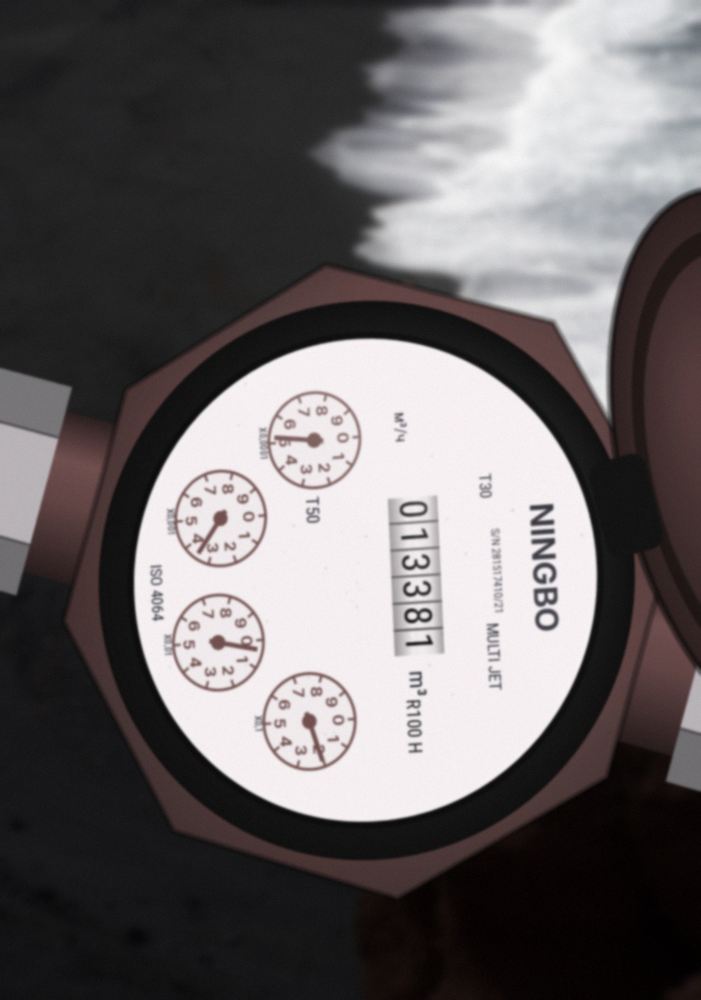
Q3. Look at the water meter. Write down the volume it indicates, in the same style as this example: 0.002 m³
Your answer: 13381.2035 m³
